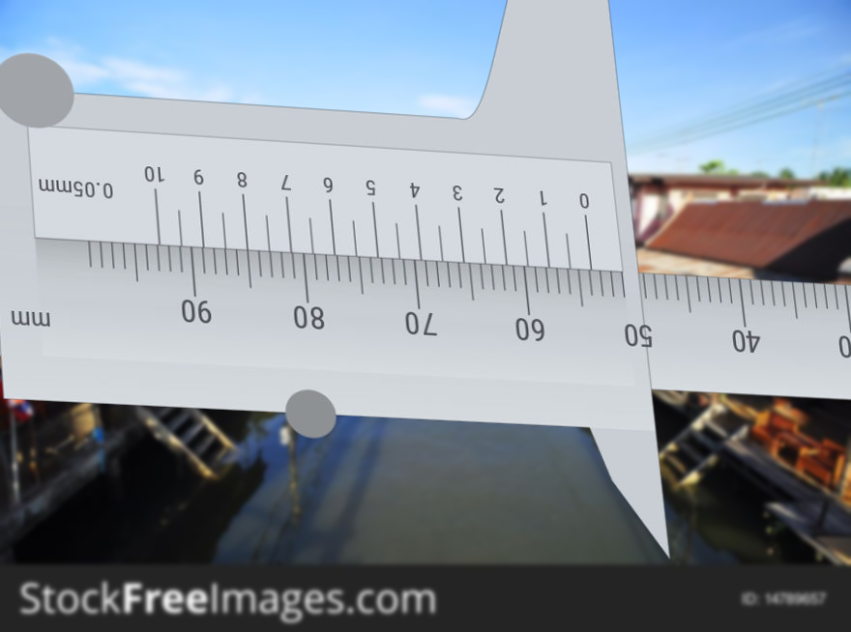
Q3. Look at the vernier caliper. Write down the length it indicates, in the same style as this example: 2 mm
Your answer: 53.8 mm
